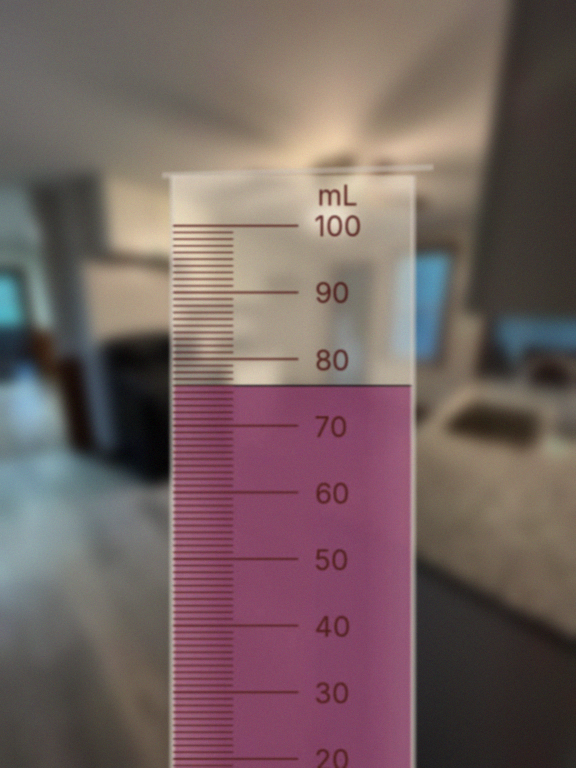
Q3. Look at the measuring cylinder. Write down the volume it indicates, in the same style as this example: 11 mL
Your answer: 76 mL
